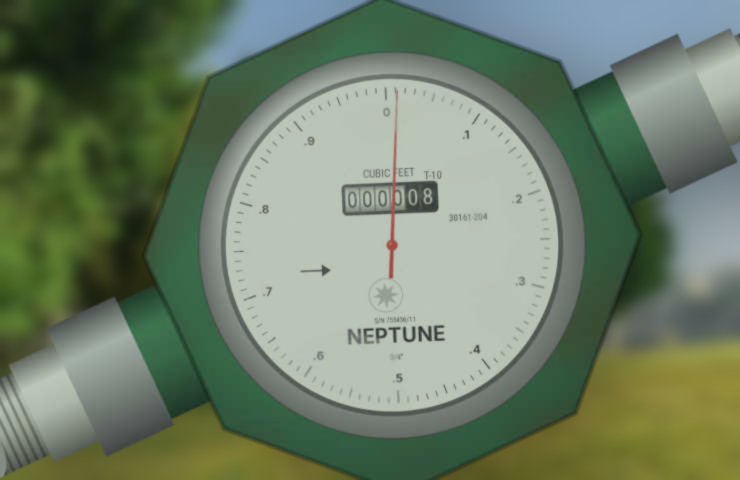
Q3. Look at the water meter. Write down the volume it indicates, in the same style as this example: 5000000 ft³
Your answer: 8.01 ft³
